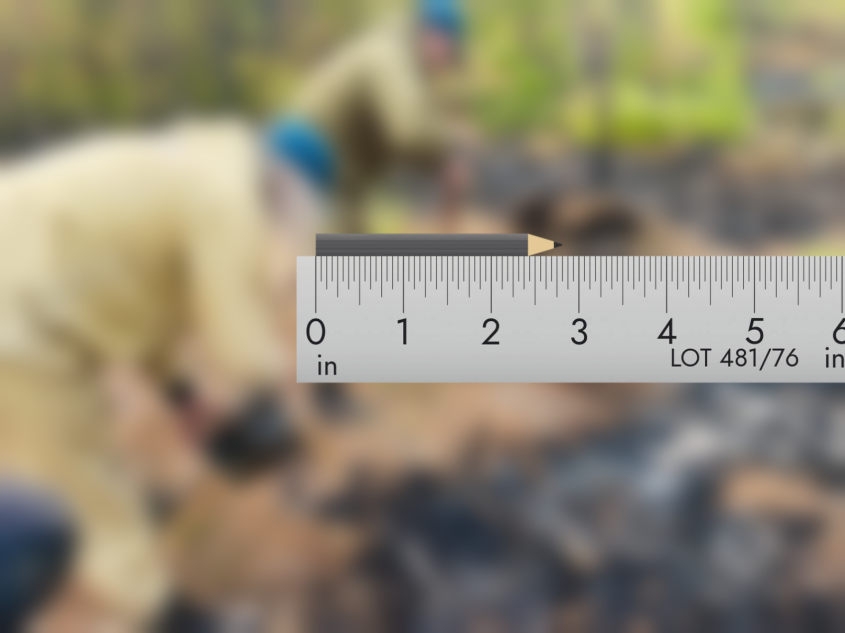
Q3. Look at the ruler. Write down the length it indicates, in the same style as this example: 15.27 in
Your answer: 2.8125 in
